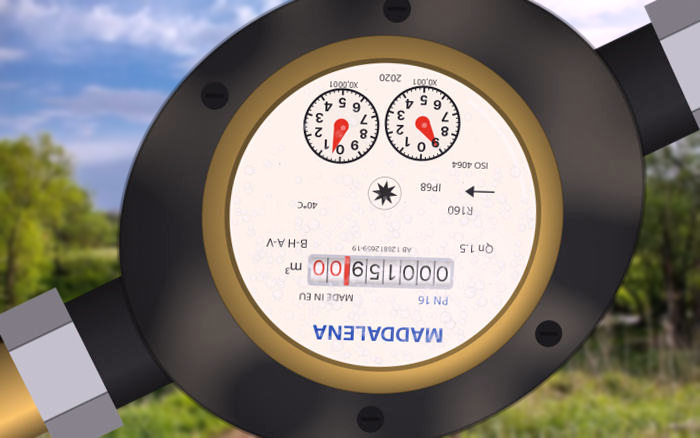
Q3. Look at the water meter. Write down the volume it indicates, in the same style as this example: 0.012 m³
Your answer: 158.9990 m³
